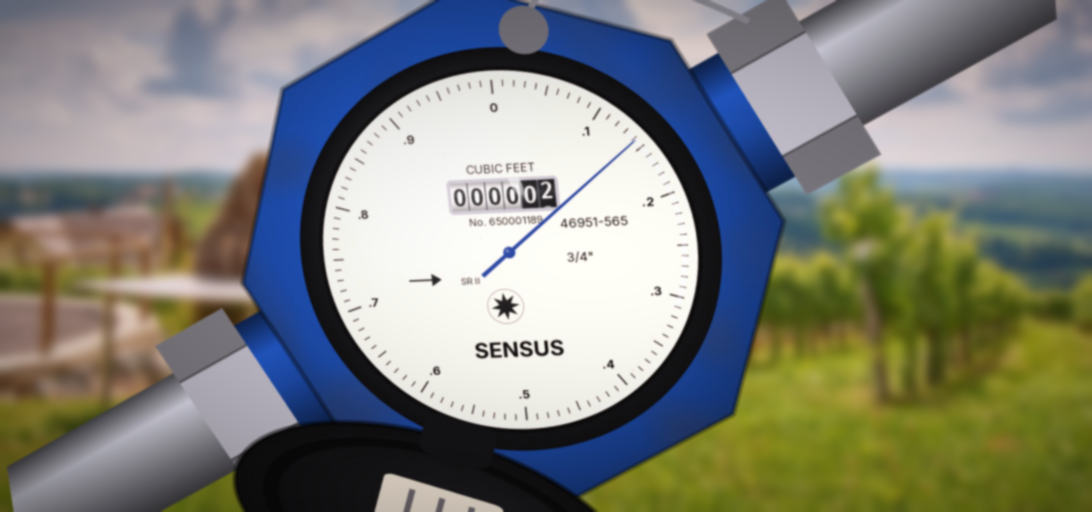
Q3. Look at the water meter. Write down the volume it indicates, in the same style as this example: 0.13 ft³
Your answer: 2.14 ft³
